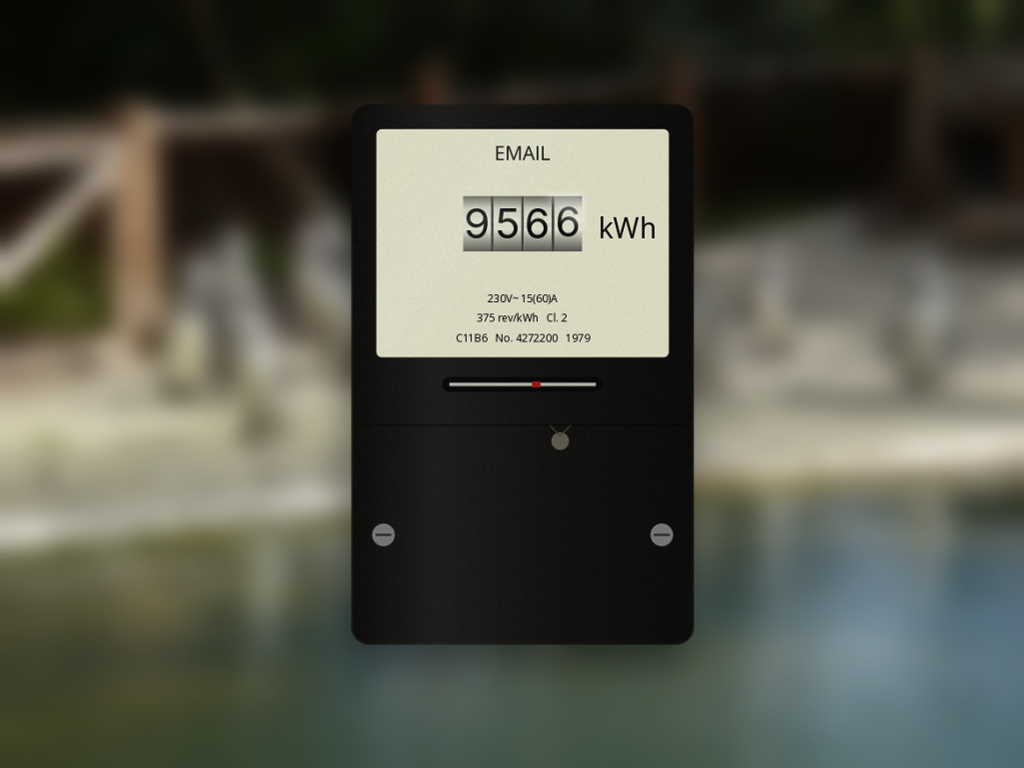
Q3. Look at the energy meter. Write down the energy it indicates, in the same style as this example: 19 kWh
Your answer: 9566 kWh
